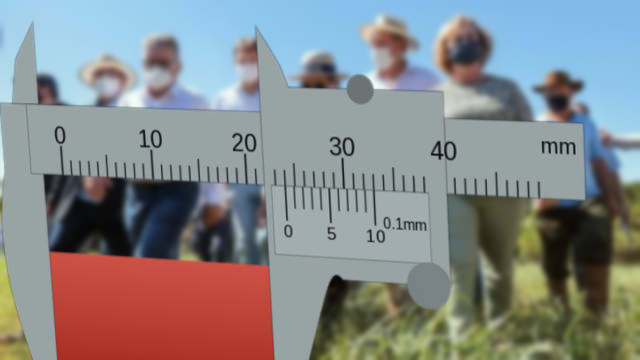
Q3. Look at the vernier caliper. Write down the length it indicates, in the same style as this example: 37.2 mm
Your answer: 24.0 mm
